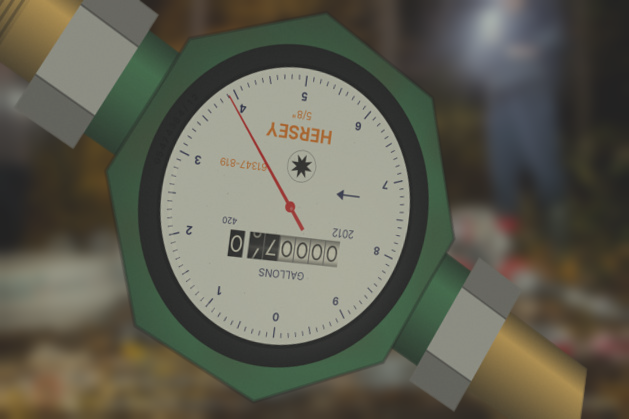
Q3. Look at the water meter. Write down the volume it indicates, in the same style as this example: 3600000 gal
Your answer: 773.9 gal
